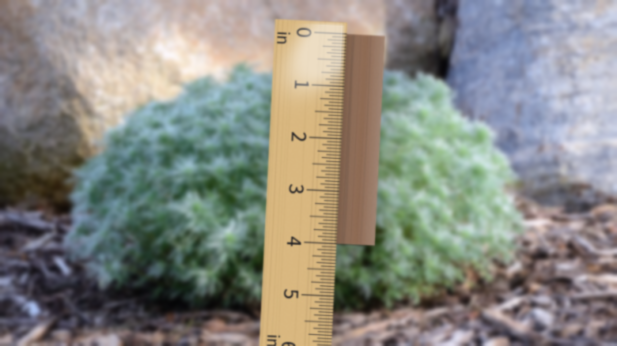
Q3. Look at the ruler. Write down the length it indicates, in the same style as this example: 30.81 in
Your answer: 4 in
